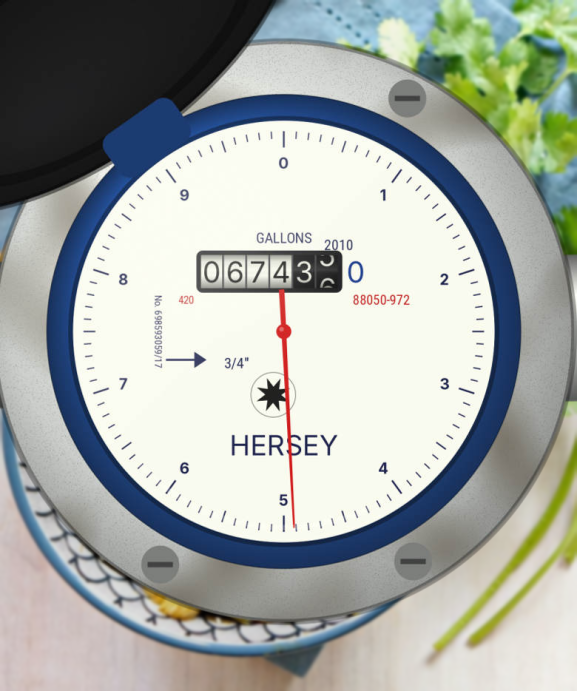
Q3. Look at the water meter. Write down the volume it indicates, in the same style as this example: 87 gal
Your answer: 674354.9 gal
